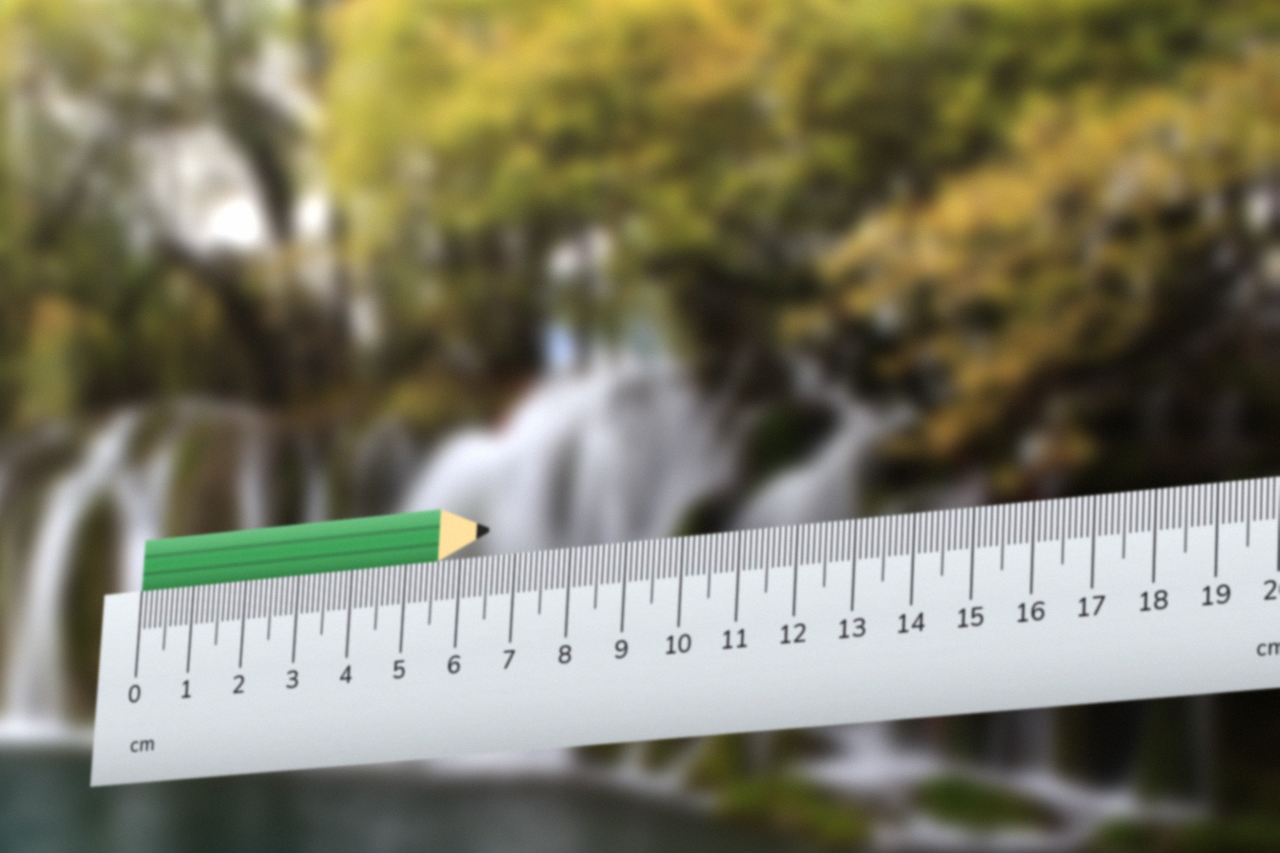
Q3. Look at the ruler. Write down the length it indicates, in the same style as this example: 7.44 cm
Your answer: 6.5 cm
